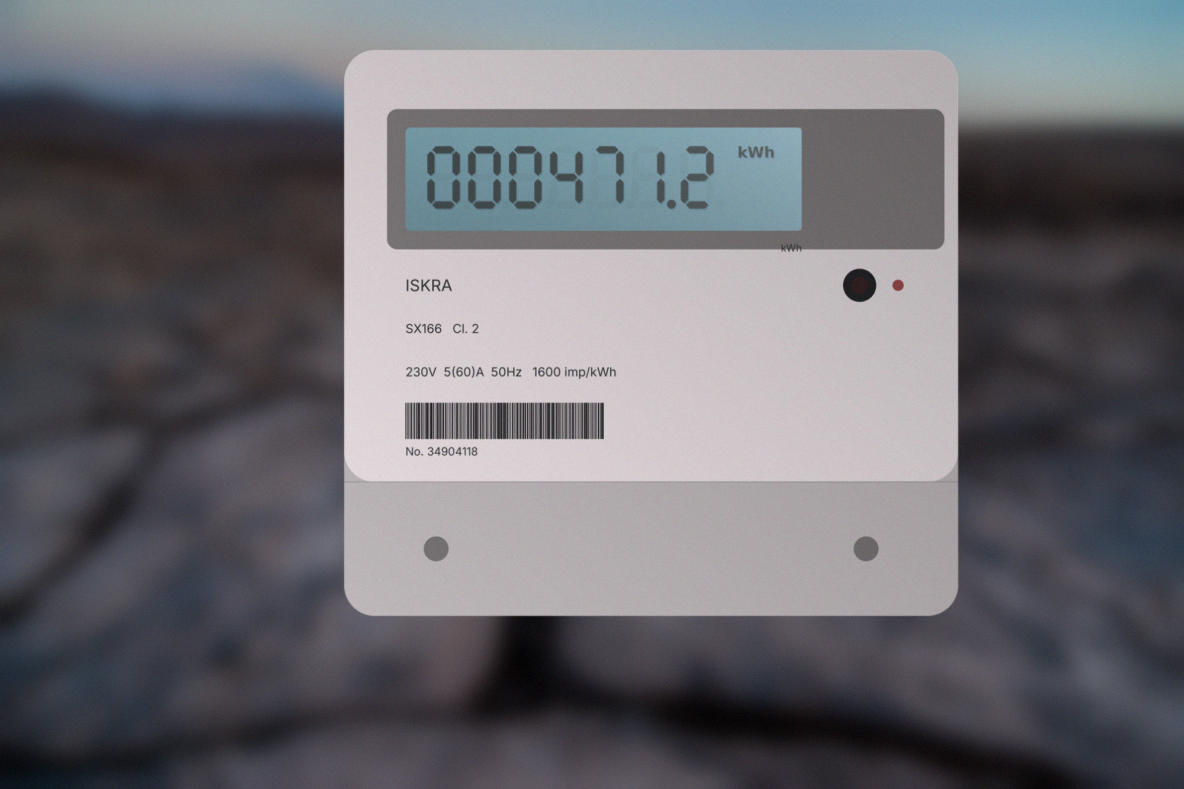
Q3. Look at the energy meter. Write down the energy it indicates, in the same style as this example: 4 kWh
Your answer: 471.2 kWh
